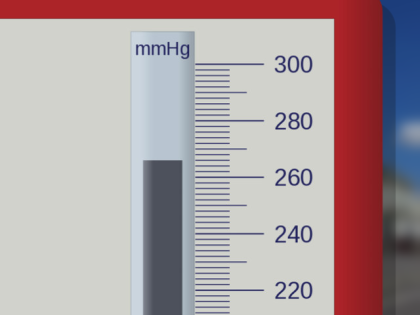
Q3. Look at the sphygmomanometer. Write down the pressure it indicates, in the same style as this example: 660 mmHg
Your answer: 266 mmHg
